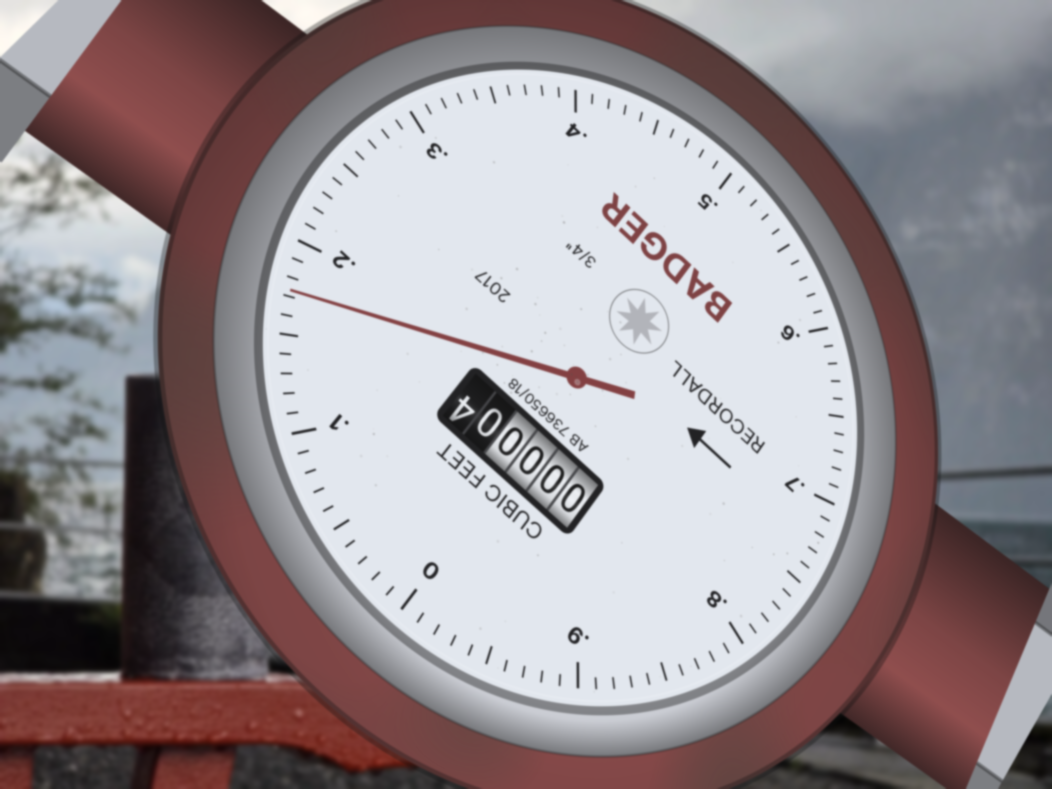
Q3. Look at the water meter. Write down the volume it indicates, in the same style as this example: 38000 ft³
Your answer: 4.17 ft³
